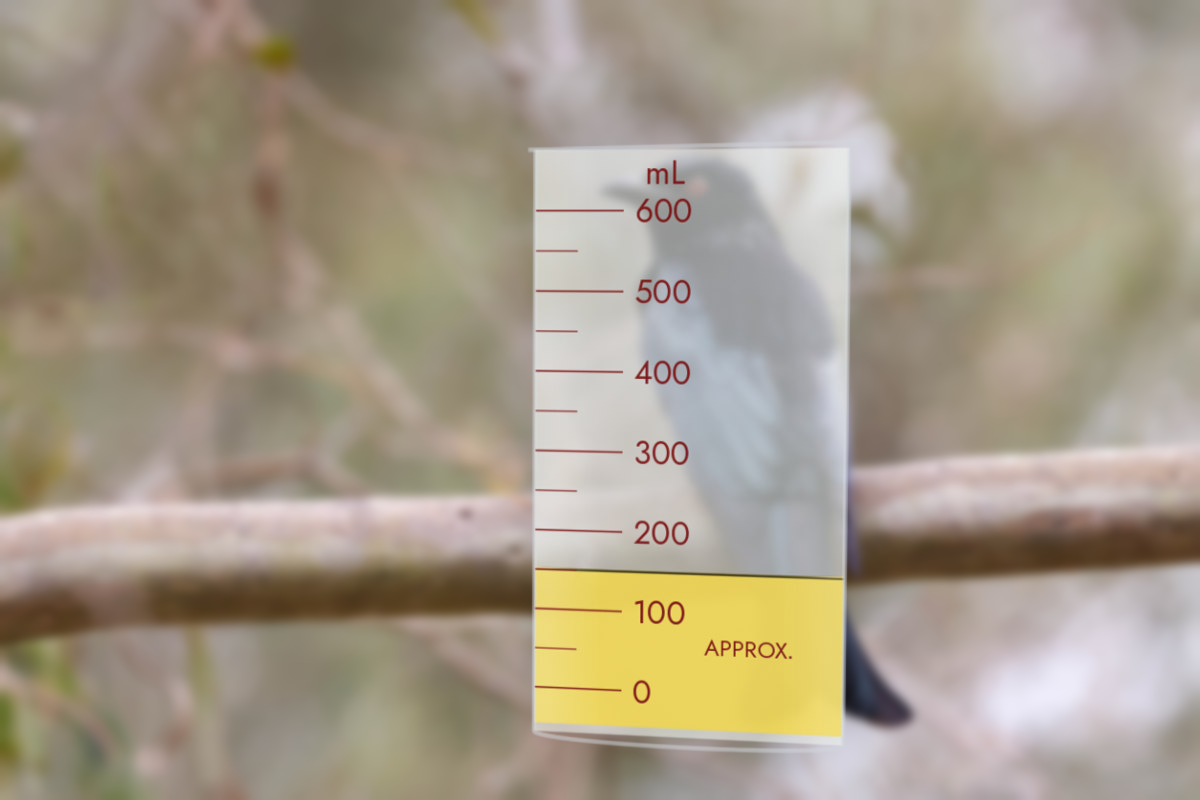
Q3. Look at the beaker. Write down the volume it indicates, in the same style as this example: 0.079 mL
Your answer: 150 mL
